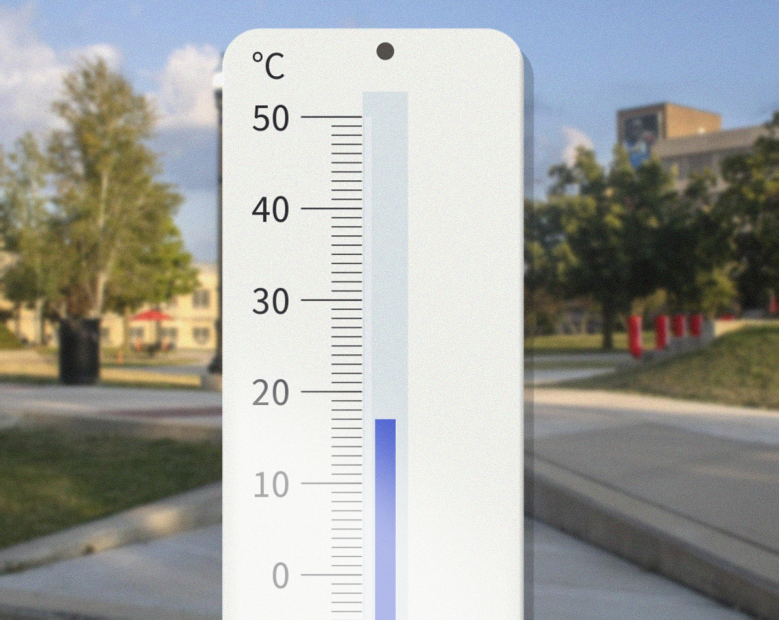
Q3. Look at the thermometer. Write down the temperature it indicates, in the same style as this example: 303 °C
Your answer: 17 °C
